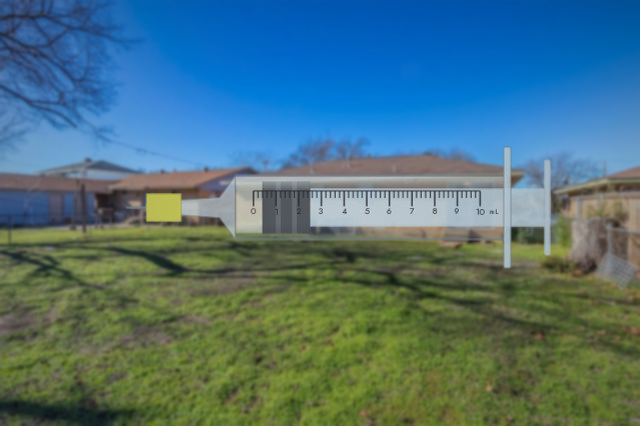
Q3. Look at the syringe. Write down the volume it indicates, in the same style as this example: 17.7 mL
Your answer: 0.4 mL
